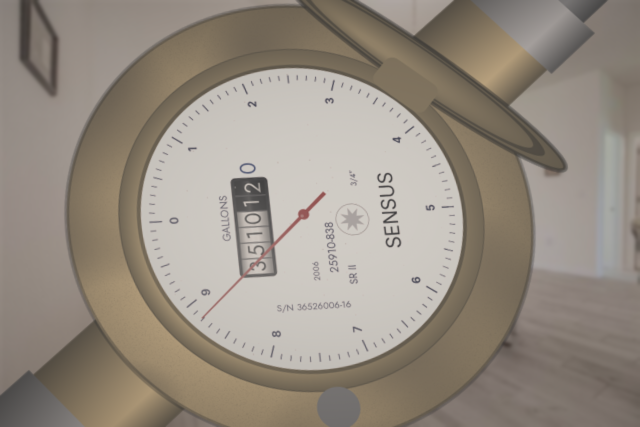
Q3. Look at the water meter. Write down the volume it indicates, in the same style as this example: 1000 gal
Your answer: 3510118.8 gal
